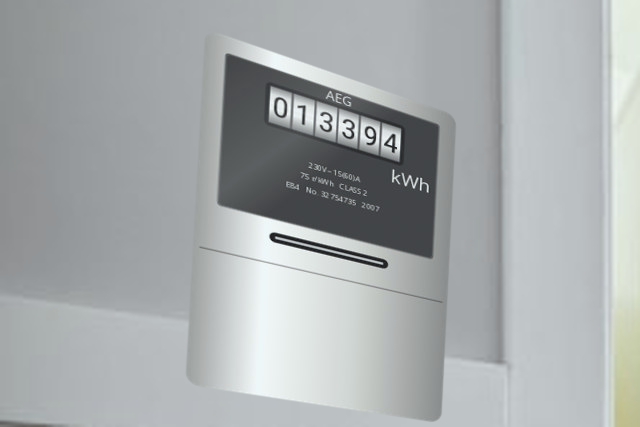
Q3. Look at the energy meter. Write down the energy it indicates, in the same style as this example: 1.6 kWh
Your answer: 13394 kWh
